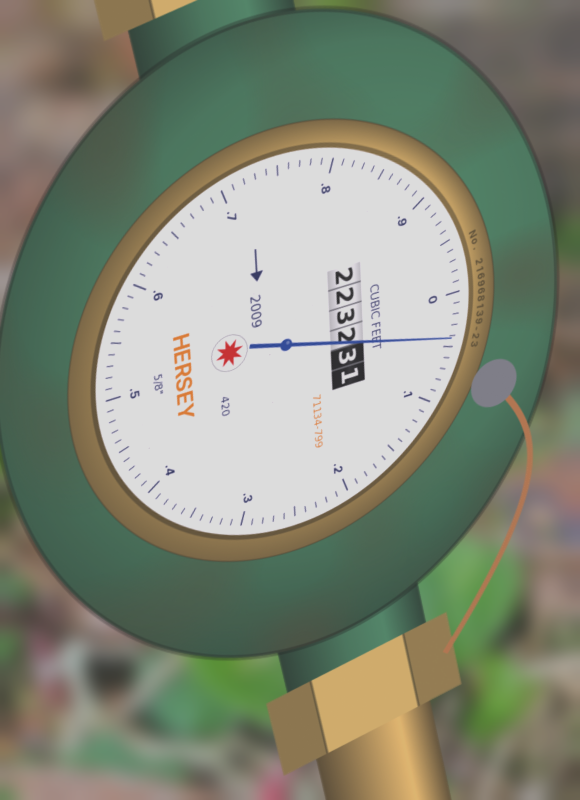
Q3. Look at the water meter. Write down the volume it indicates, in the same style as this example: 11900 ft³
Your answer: 223231.04 ft³
